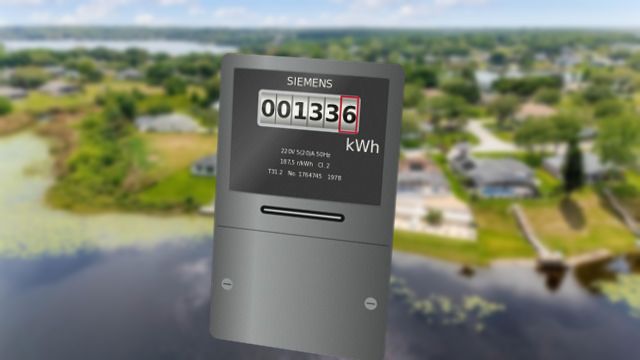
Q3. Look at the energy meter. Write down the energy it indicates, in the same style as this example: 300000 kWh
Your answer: 133.6 kWh
